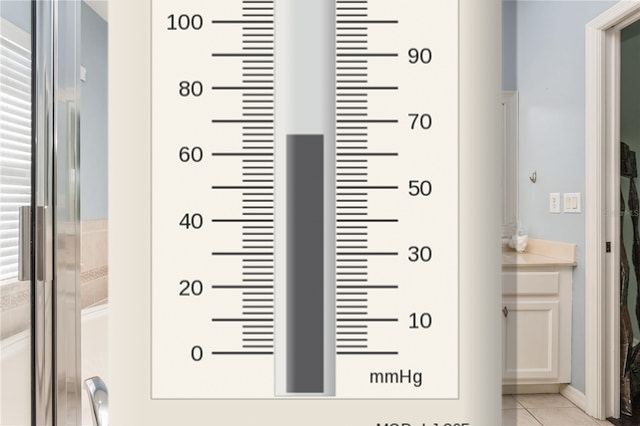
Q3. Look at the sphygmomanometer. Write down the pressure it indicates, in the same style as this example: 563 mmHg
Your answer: 66 mmHg
